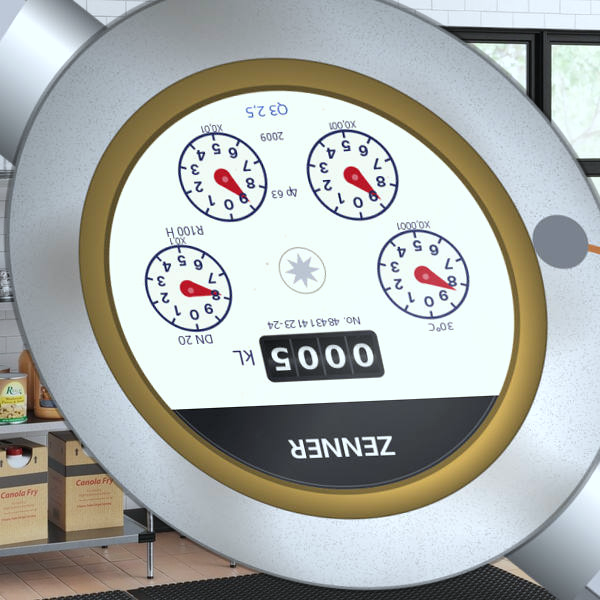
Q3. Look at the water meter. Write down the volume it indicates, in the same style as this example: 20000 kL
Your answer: 5.7888 kL
